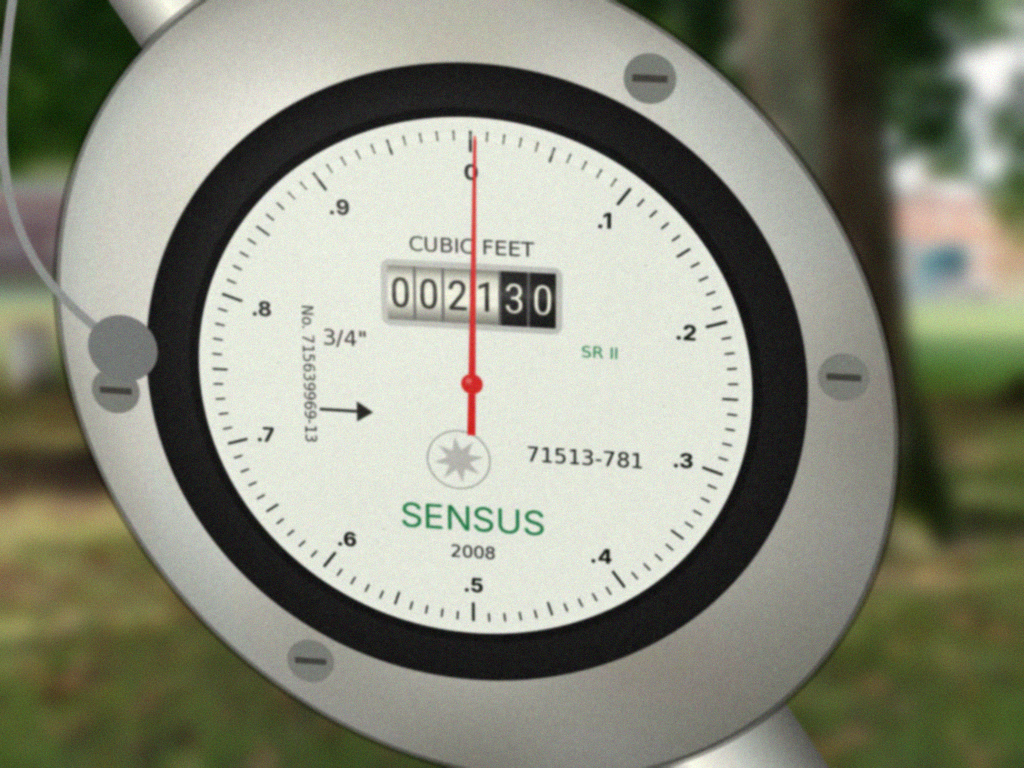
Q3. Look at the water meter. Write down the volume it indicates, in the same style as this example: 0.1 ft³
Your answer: 2130.00 ft³
